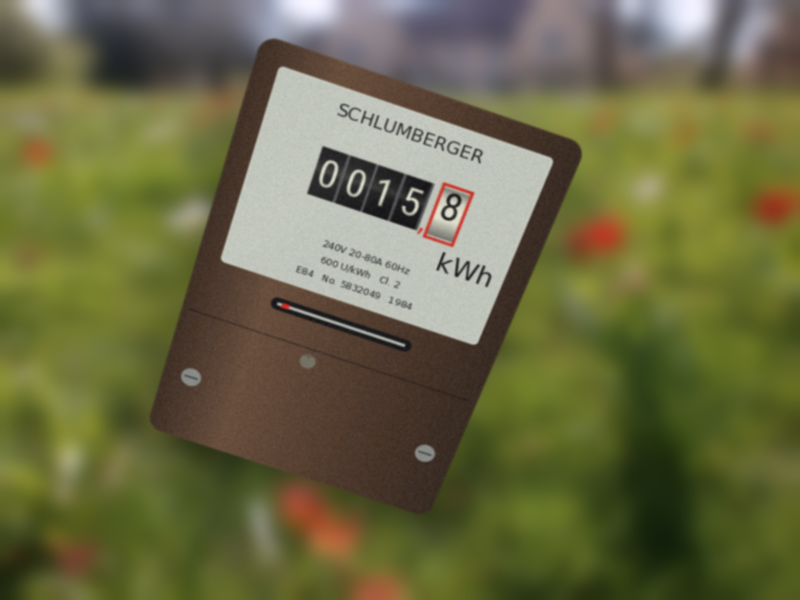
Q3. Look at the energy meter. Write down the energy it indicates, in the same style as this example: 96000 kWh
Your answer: 15.8 kWh
